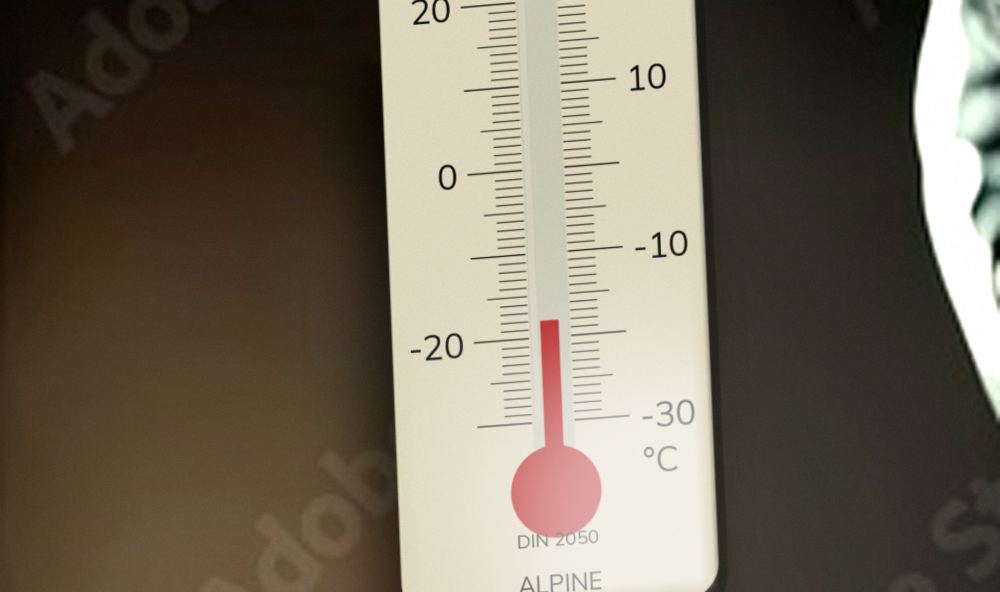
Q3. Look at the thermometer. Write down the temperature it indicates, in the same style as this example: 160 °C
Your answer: -18 °C
